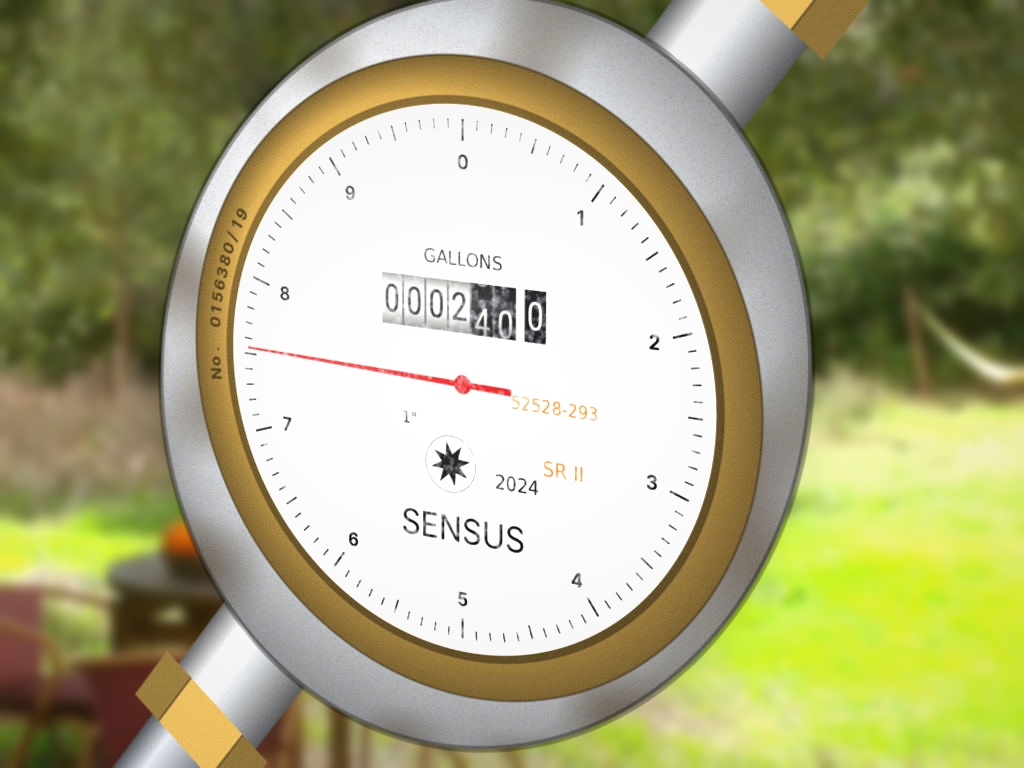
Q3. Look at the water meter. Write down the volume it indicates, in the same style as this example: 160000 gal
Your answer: 2397.5 gal
